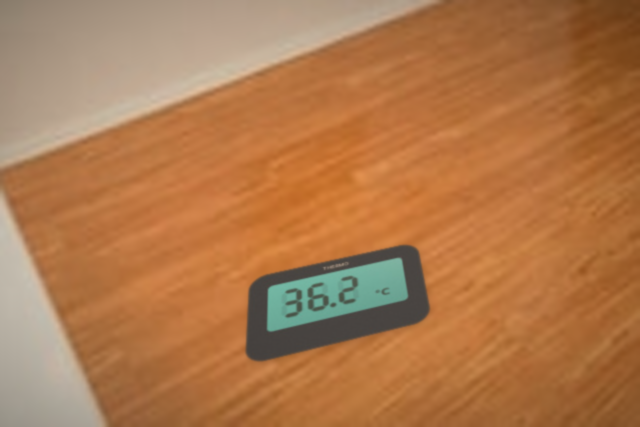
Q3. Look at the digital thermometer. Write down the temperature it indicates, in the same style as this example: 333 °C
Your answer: 36.2 °C
